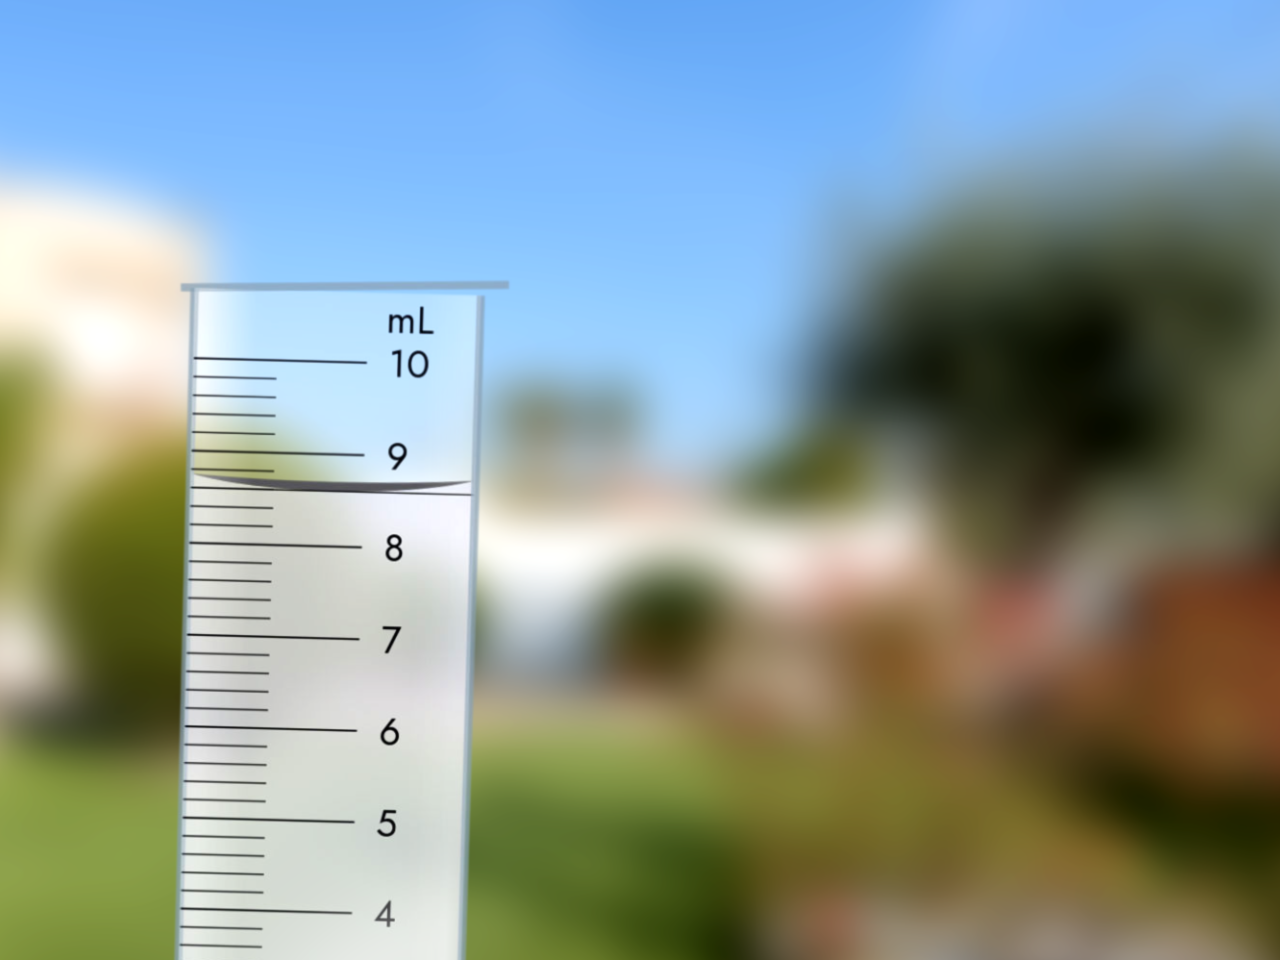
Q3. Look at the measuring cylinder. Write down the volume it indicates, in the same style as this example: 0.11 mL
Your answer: 8.6 mL
